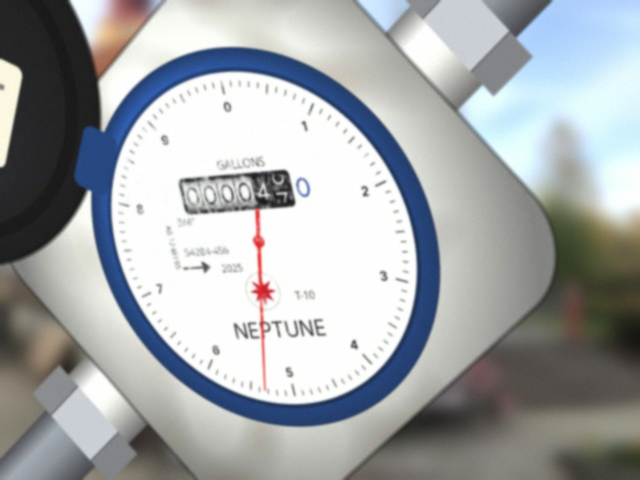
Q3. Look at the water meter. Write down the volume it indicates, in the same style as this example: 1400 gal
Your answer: 465.3 gal
